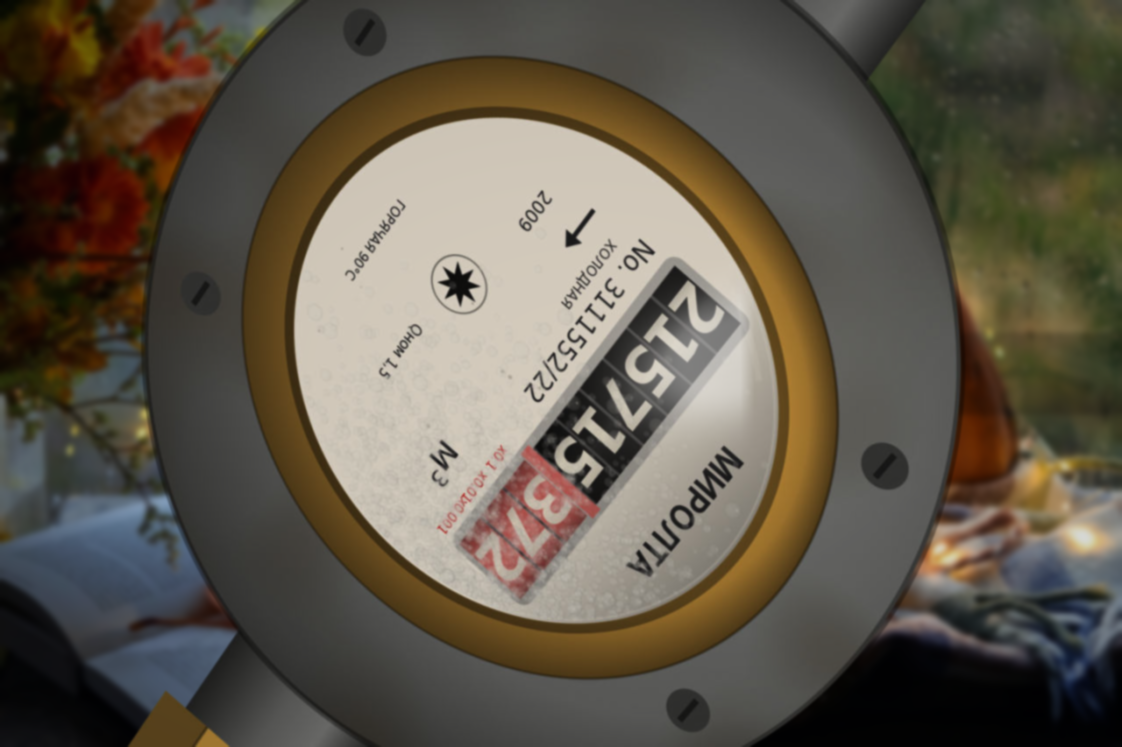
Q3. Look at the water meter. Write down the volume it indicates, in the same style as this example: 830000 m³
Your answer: 215715.372 m³
